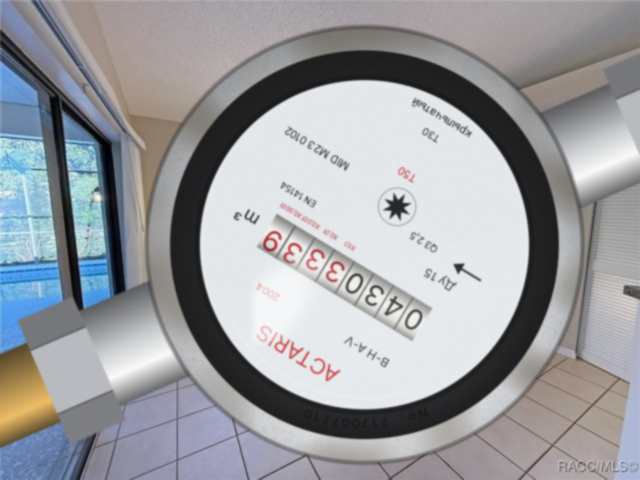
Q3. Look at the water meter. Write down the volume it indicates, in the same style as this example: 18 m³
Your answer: 430.3339 m³
